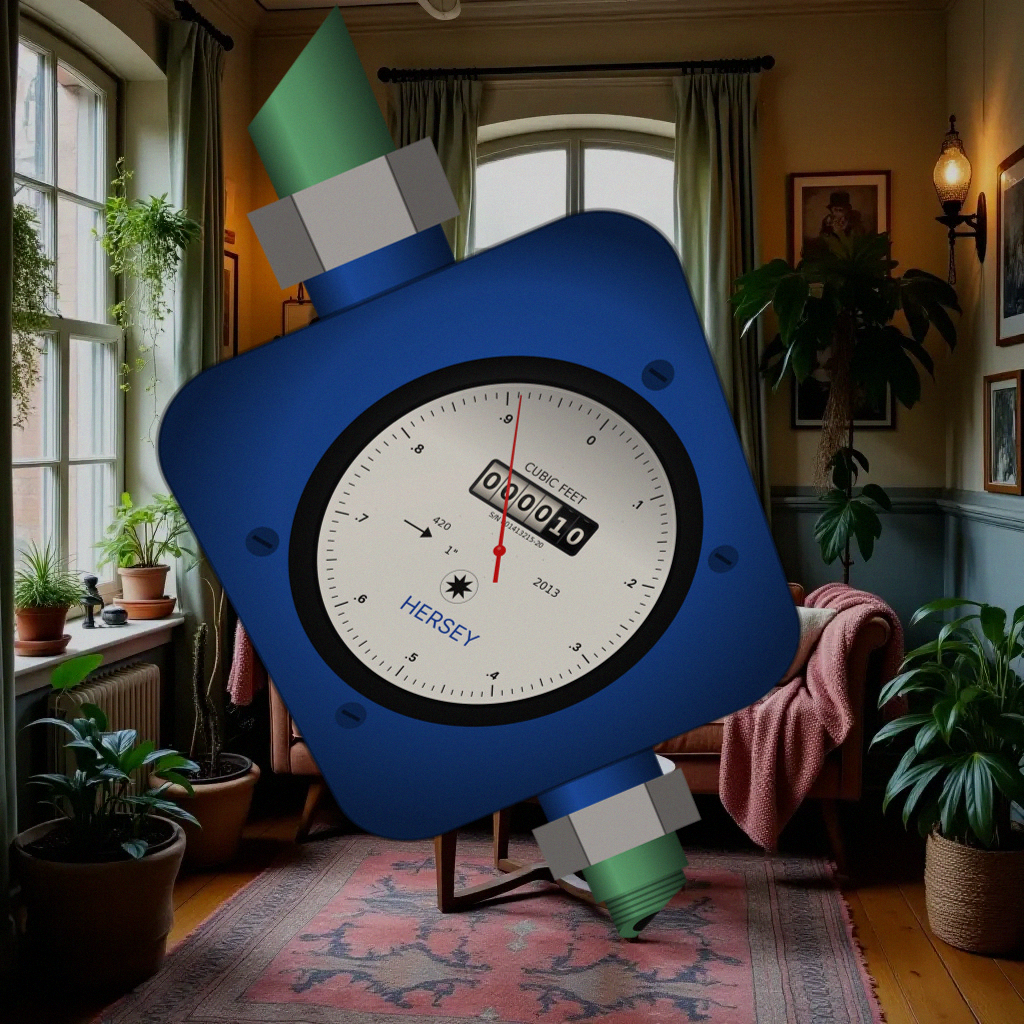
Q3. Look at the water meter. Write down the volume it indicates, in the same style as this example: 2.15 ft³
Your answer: 9.91 ft³
